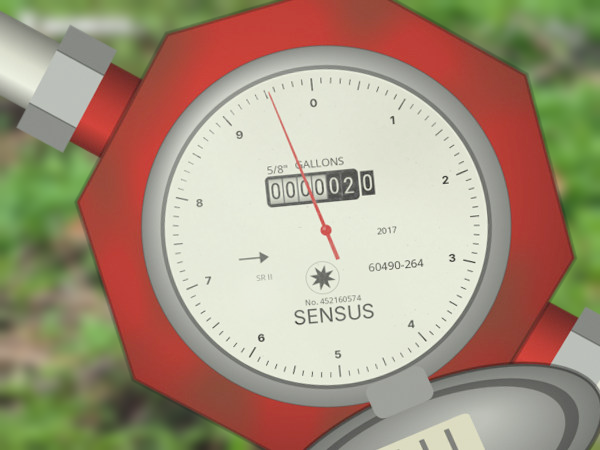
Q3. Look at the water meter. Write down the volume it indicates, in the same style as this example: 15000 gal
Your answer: 19.5 gal
